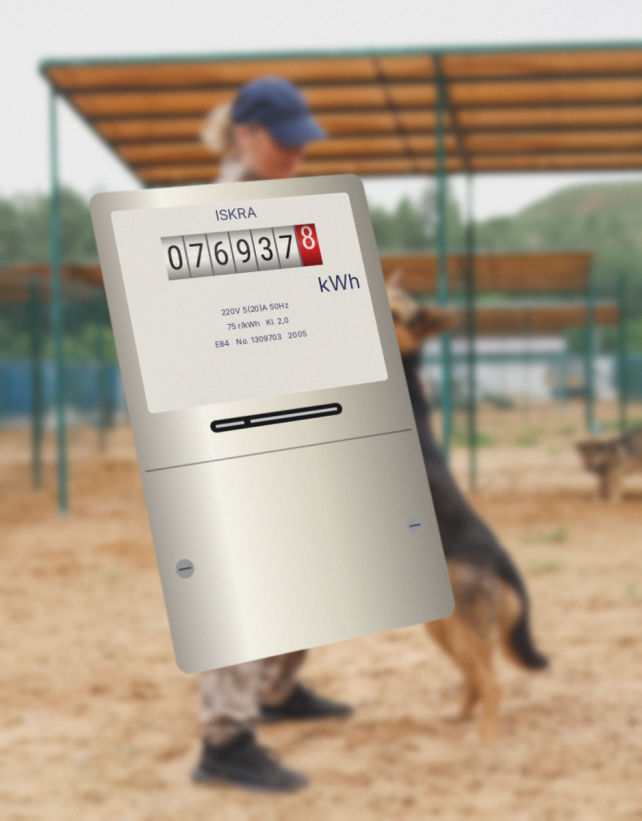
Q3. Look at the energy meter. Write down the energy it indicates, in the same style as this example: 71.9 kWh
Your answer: 76937.8 kWh
